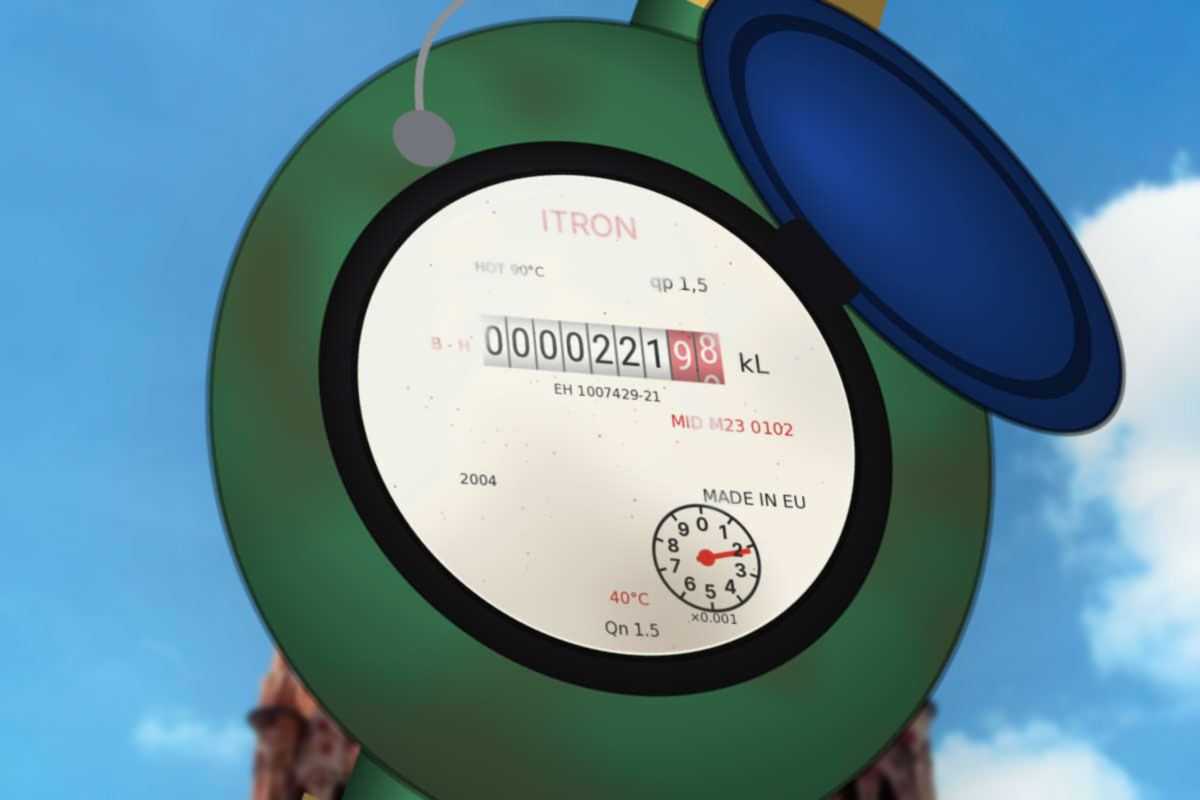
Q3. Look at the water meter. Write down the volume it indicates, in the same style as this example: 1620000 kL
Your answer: 221.982 kL
